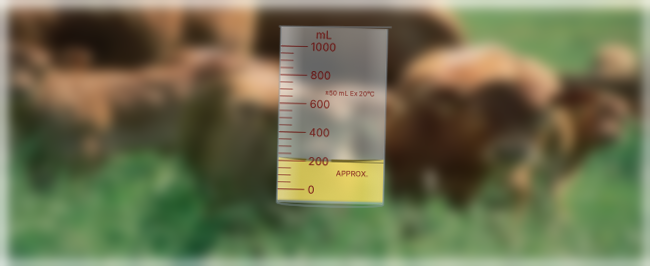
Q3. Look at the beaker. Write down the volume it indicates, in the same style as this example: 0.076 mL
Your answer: 200 mL
